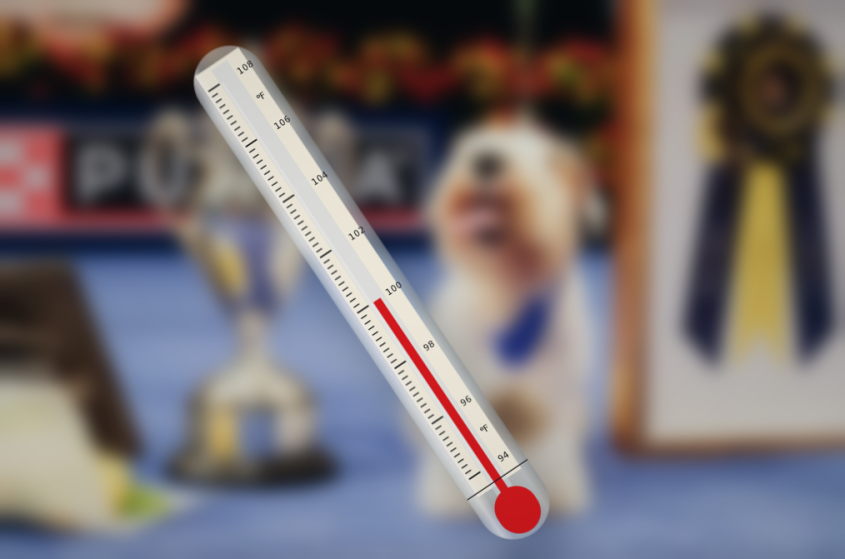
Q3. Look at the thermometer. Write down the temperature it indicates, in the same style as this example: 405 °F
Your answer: 100 °F
